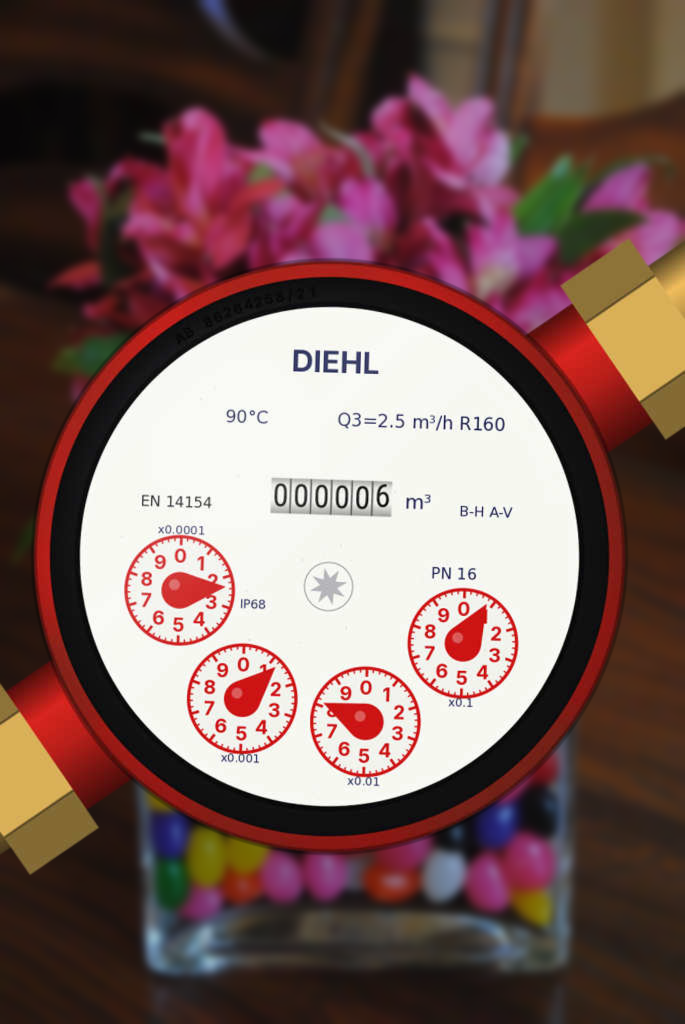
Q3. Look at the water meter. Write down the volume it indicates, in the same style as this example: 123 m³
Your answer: 6.0812 m³
